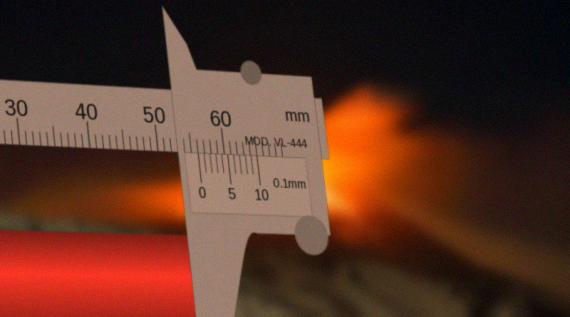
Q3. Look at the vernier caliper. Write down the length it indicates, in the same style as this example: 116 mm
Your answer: 56.0 mm
